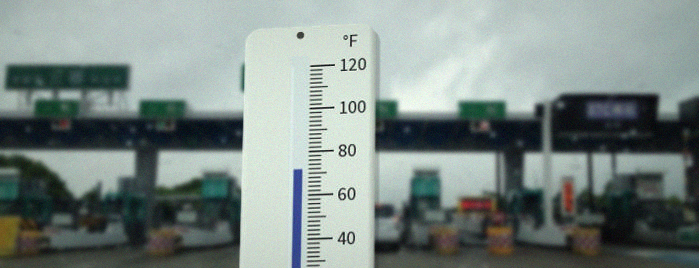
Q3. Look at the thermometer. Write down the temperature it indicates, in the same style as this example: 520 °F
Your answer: 72 °F
